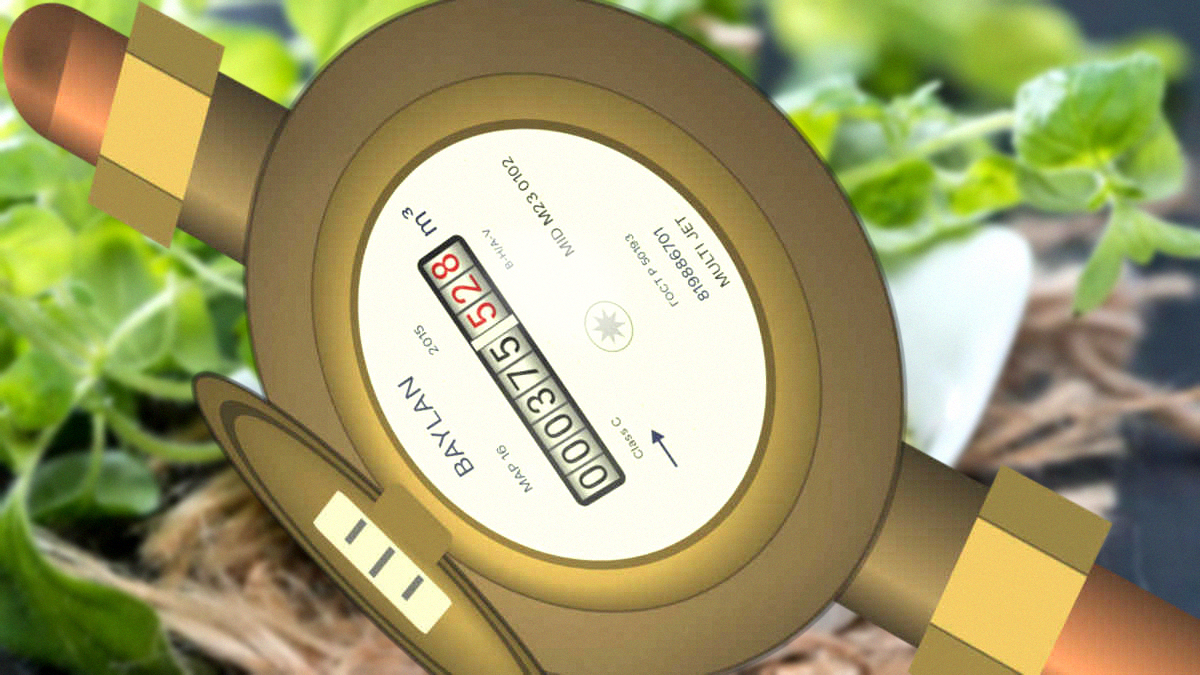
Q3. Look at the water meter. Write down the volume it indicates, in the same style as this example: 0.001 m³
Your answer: 375.528 m³
